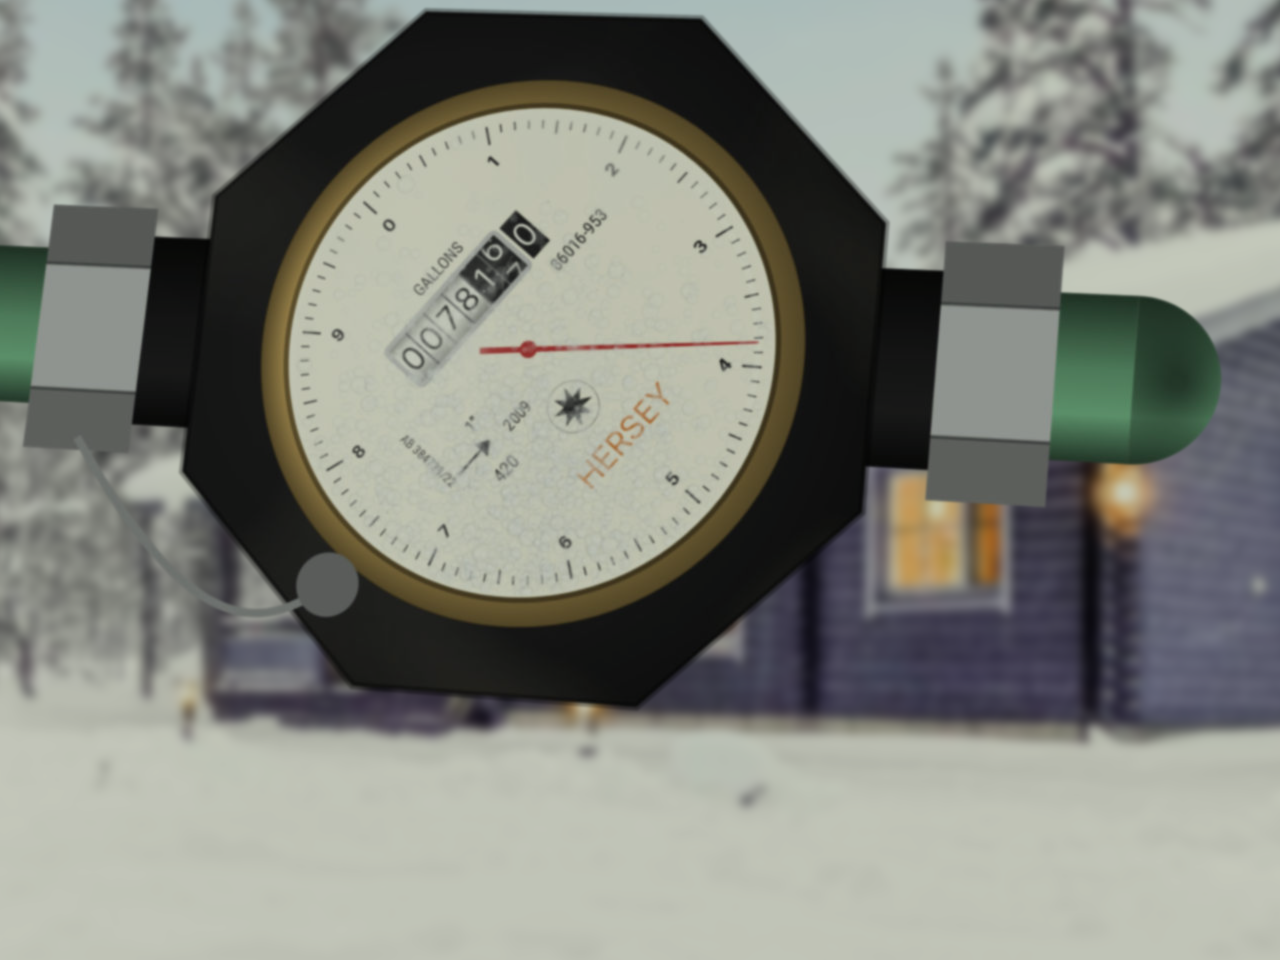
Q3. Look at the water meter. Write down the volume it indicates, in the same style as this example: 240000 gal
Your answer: 78163.8 gal
